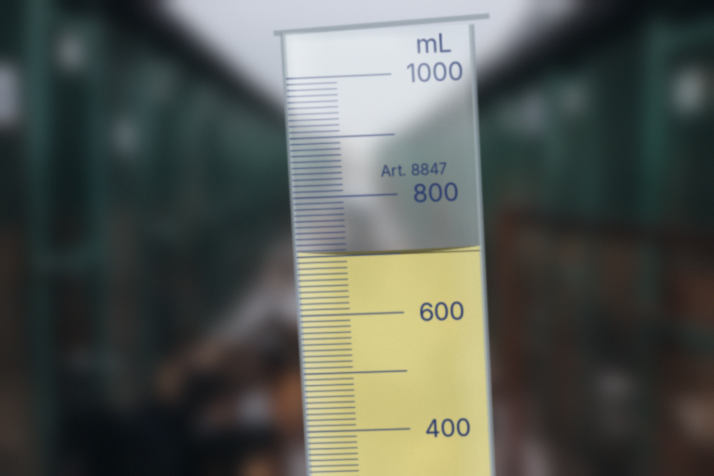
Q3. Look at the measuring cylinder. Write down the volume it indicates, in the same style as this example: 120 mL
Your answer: 700 mL
